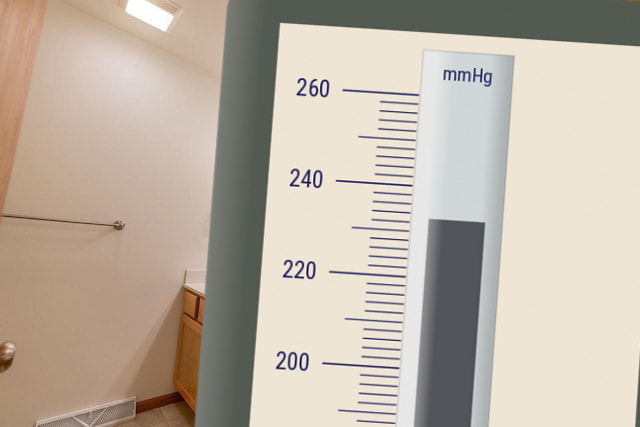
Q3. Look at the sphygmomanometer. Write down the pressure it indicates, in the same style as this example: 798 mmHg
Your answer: 233 mmHg
